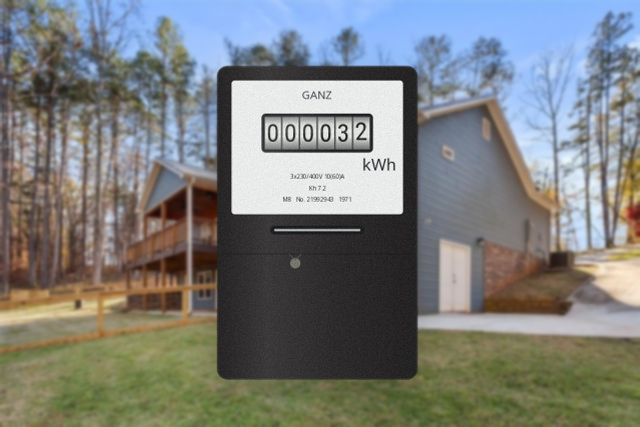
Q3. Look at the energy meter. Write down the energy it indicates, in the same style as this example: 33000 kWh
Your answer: 32 kWh
